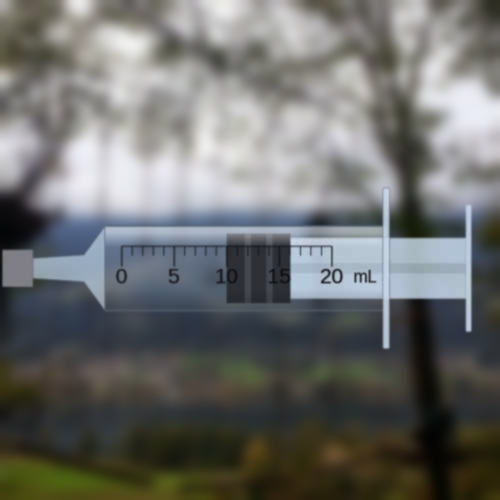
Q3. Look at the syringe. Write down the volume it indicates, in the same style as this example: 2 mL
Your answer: 10 mL
